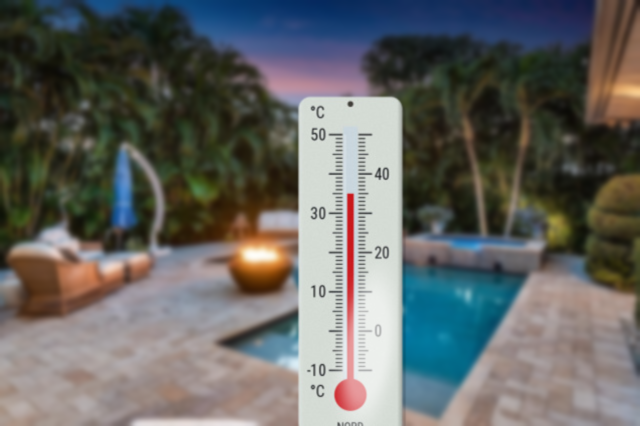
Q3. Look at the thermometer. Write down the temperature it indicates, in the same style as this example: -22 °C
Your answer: 35 °C
